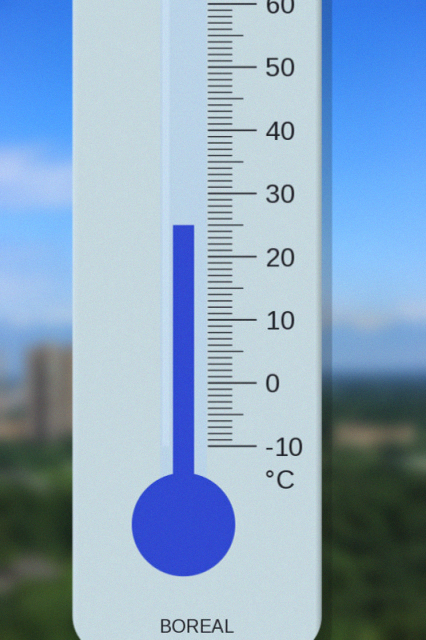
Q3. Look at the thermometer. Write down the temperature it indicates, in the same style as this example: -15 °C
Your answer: 25 °C
